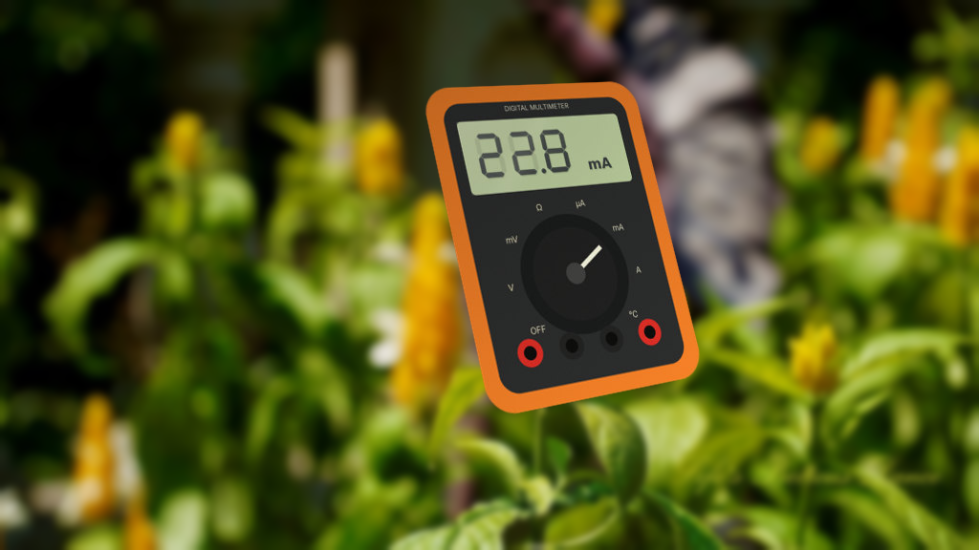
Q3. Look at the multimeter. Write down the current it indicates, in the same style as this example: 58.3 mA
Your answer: 22.8 mA
